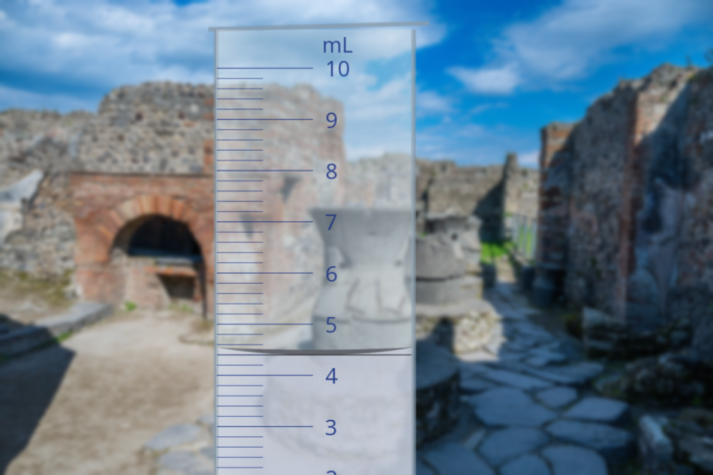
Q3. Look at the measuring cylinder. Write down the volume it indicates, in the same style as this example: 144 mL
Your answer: 4.4 mL
